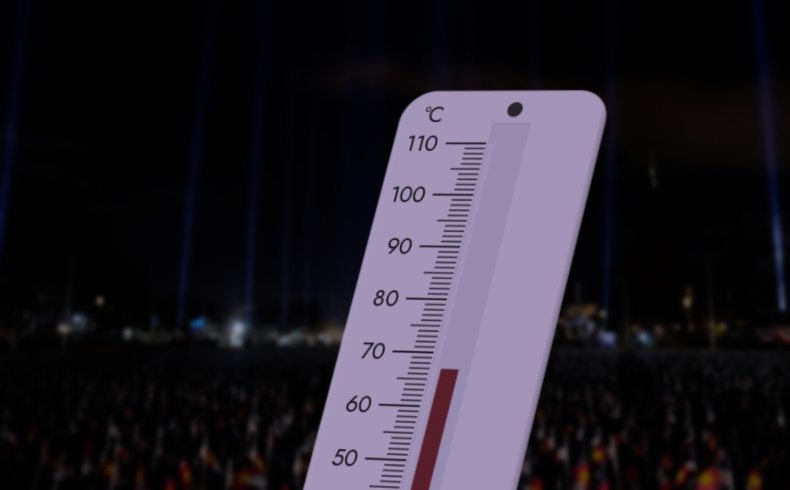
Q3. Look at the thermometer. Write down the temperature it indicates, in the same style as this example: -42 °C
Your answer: 67 °C
